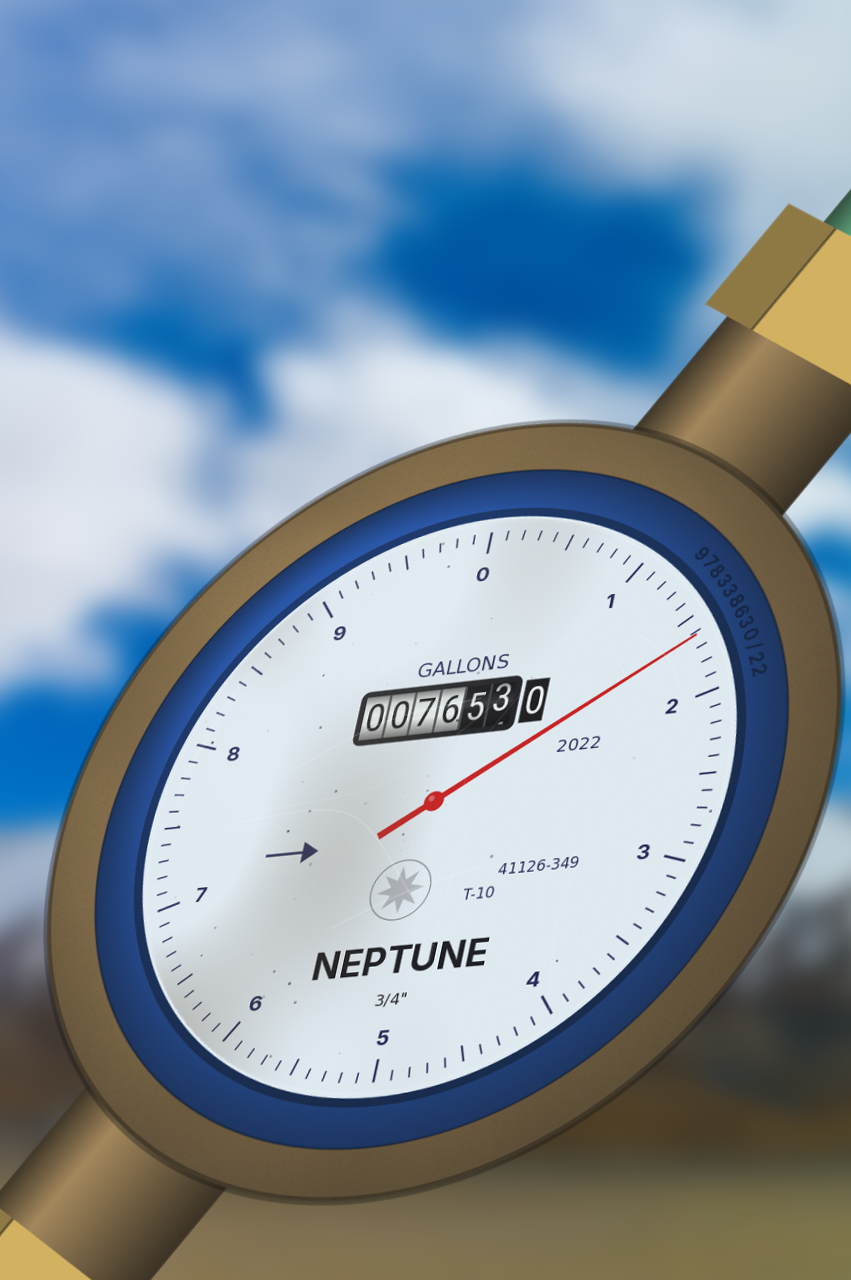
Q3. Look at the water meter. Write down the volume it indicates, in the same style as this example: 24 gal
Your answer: 76531.6 gal
